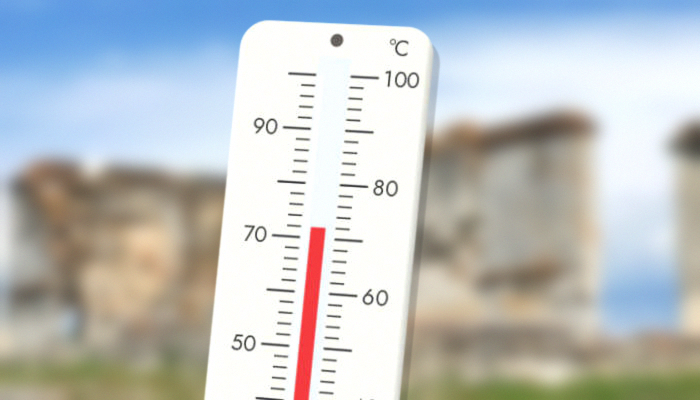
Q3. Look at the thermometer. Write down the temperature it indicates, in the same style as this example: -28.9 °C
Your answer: 72 °C
